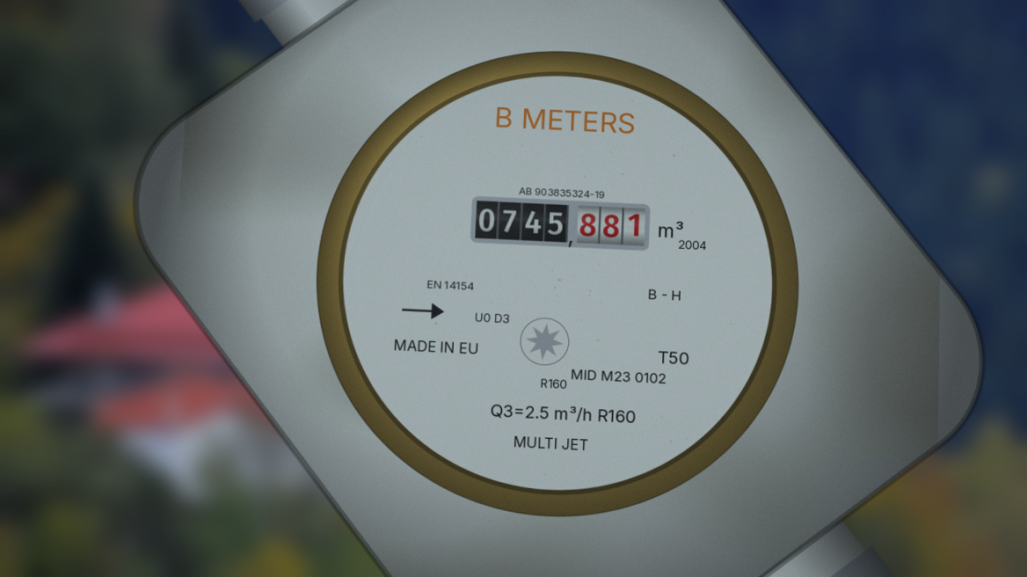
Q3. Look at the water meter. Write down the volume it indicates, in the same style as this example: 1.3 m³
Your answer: 745.881 m³
